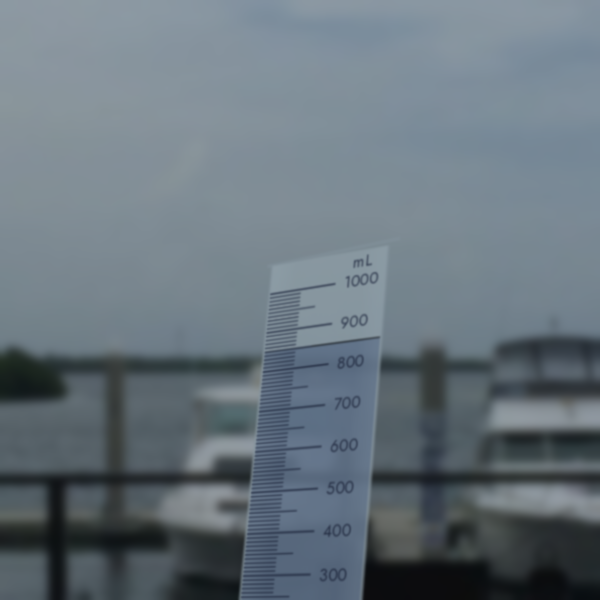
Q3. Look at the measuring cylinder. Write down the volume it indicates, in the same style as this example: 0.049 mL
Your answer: 850 mL
